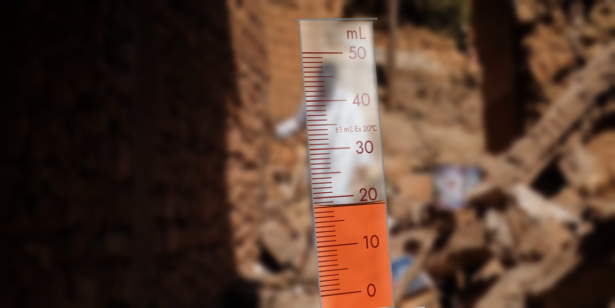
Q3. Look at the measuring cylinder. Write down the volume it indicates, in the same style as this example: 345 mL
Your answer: 18 mL
